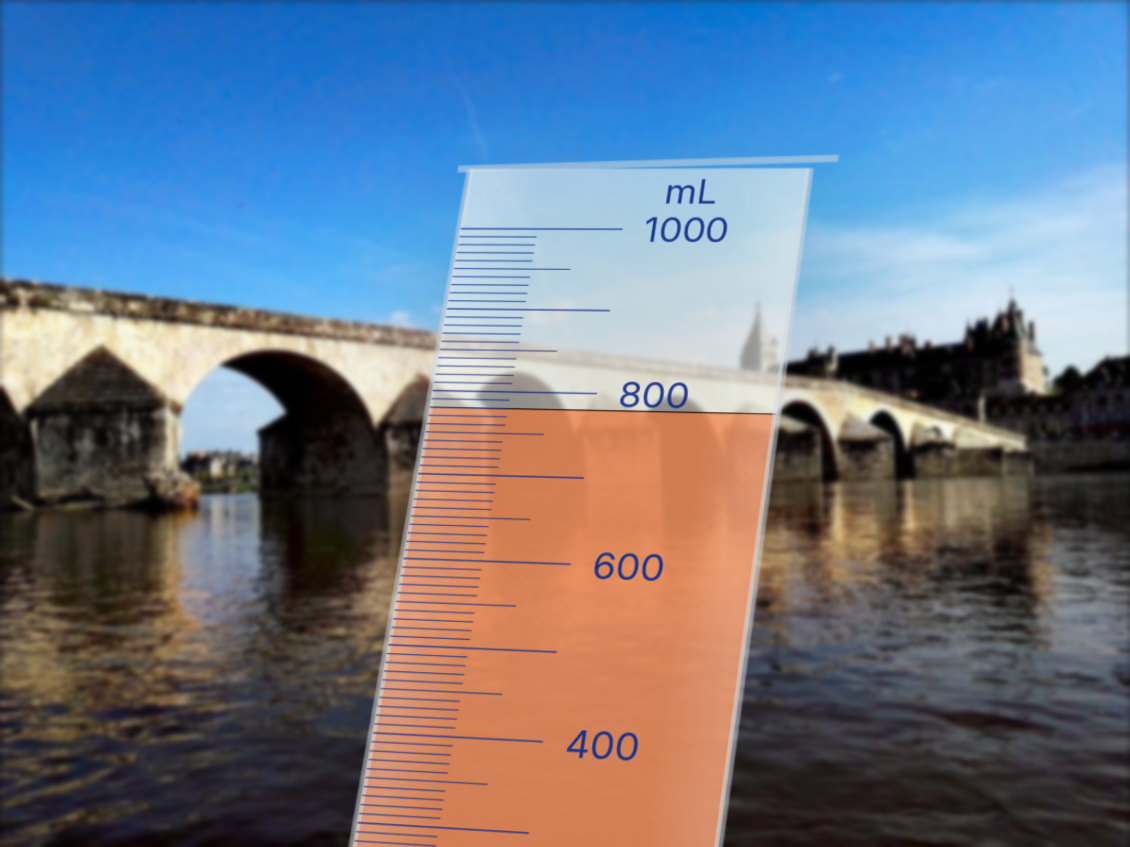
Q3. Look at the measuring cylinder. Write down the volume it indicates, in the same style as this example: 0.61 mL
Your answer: 780 mL
